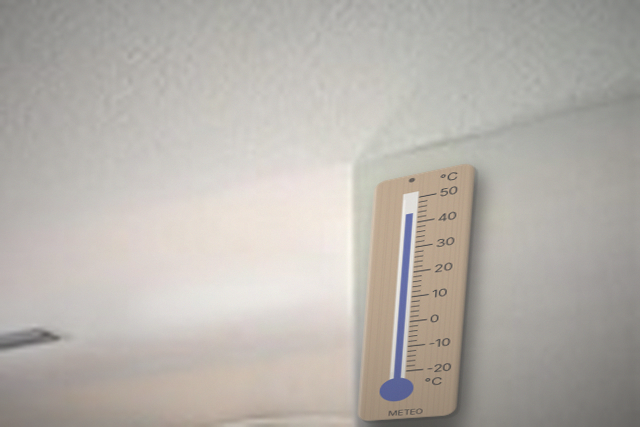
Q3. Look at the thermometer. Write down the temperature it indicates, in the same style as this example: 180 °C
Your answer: 44 °C
